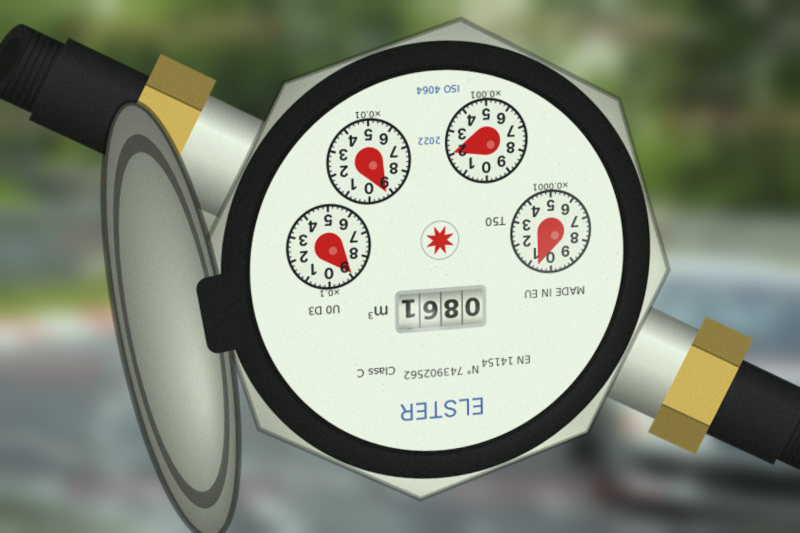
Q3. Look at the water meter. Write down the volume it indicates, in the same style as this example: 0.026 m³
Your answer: 860.8920 m³
